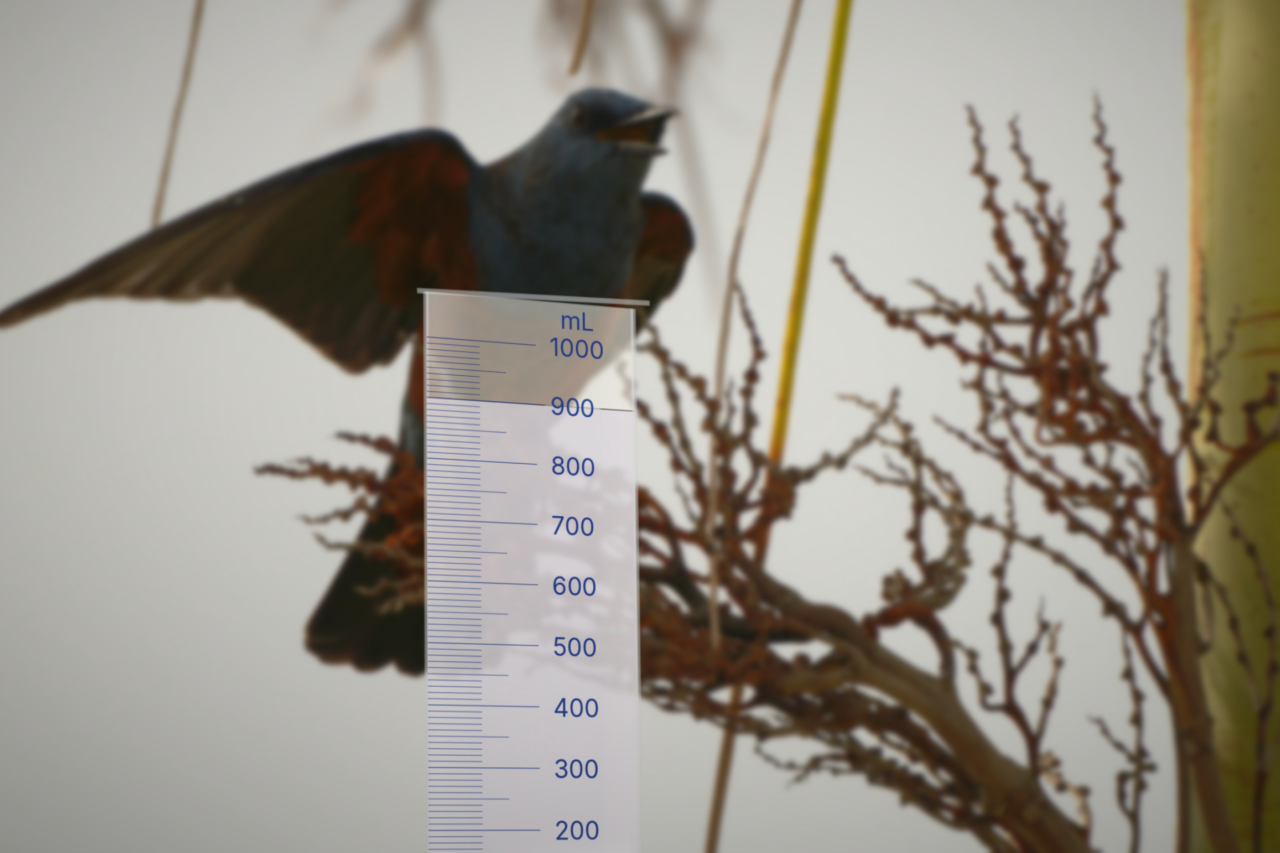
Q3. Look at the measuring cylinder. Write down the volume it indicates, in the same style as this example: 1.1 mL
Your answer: 900 mL
